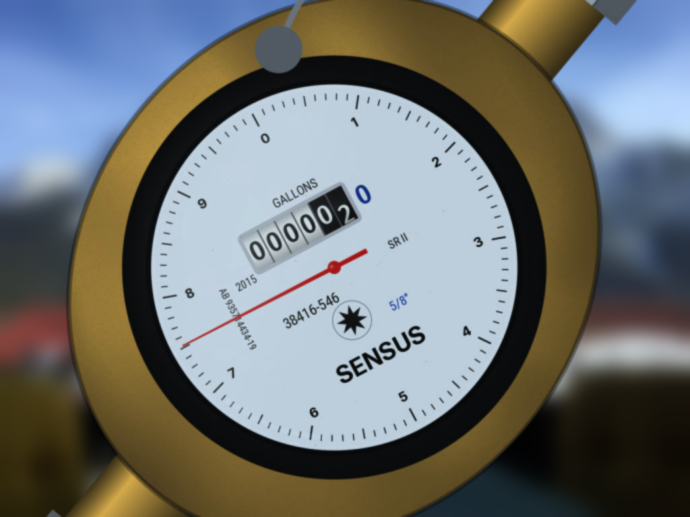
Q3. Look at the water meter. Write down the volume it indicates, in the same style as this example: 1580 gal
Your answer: 17.5 gal
